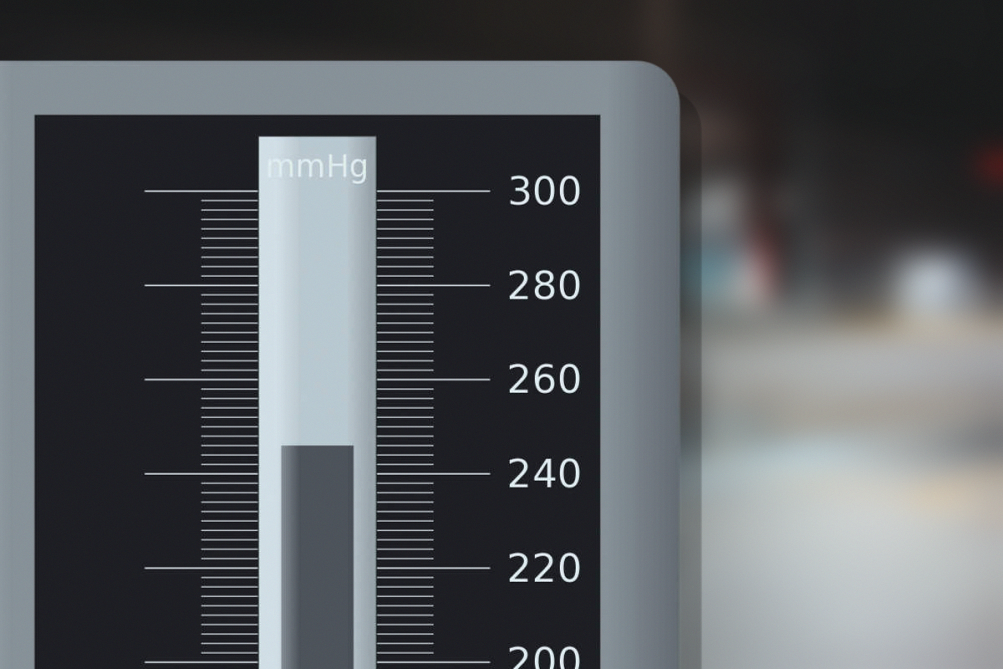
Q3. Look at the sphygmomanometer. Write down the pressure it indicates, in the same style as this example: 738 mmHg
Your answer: 246 mmHg
